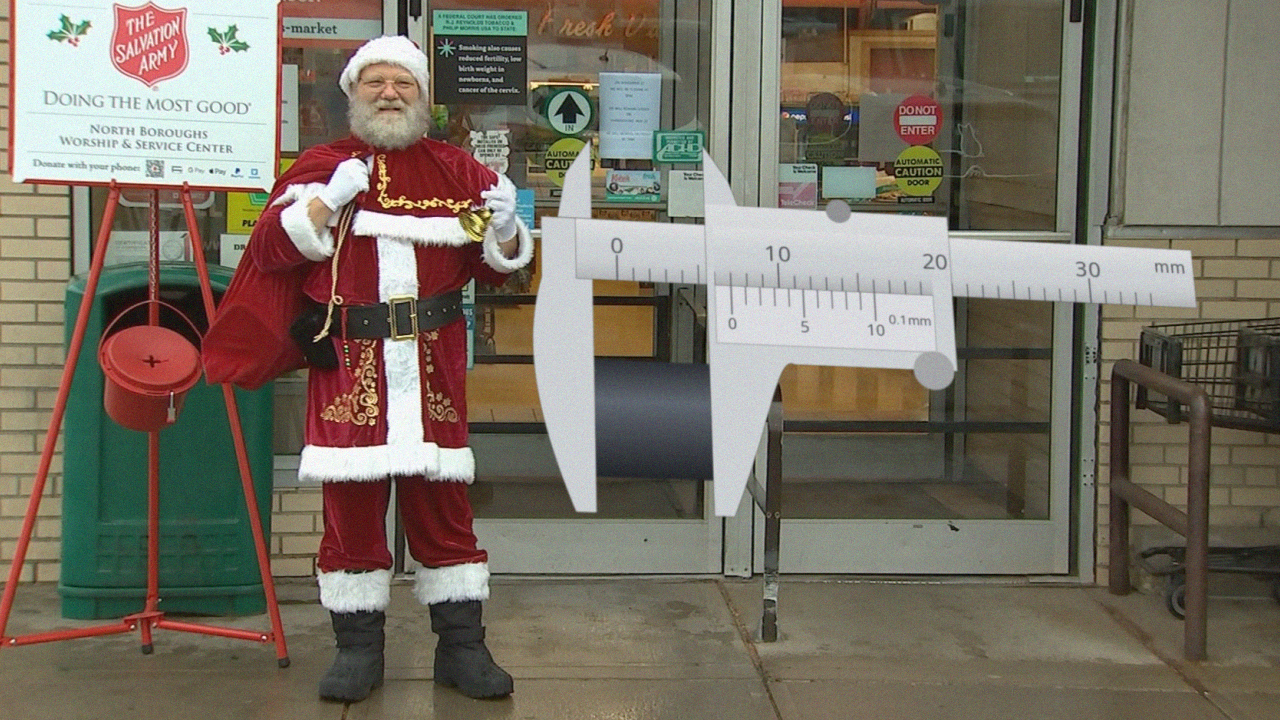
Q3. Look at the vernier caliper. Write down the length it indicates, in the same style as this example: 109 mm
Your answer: 7.0 mm
